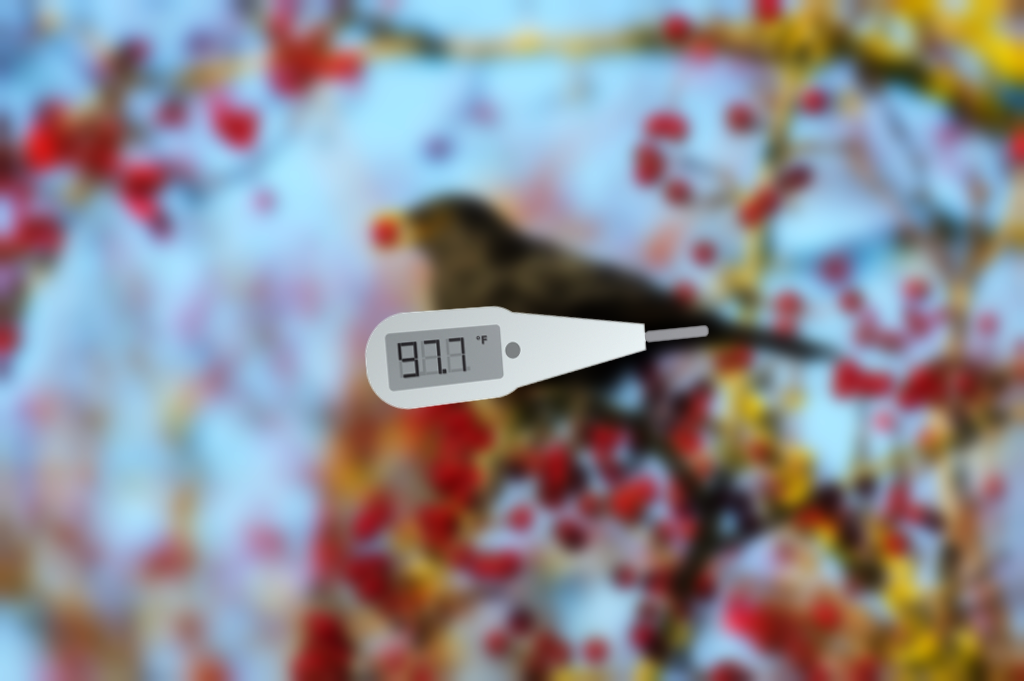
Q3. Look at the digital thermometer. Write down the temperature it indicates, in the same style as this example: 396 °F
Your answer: 97.7 °F
